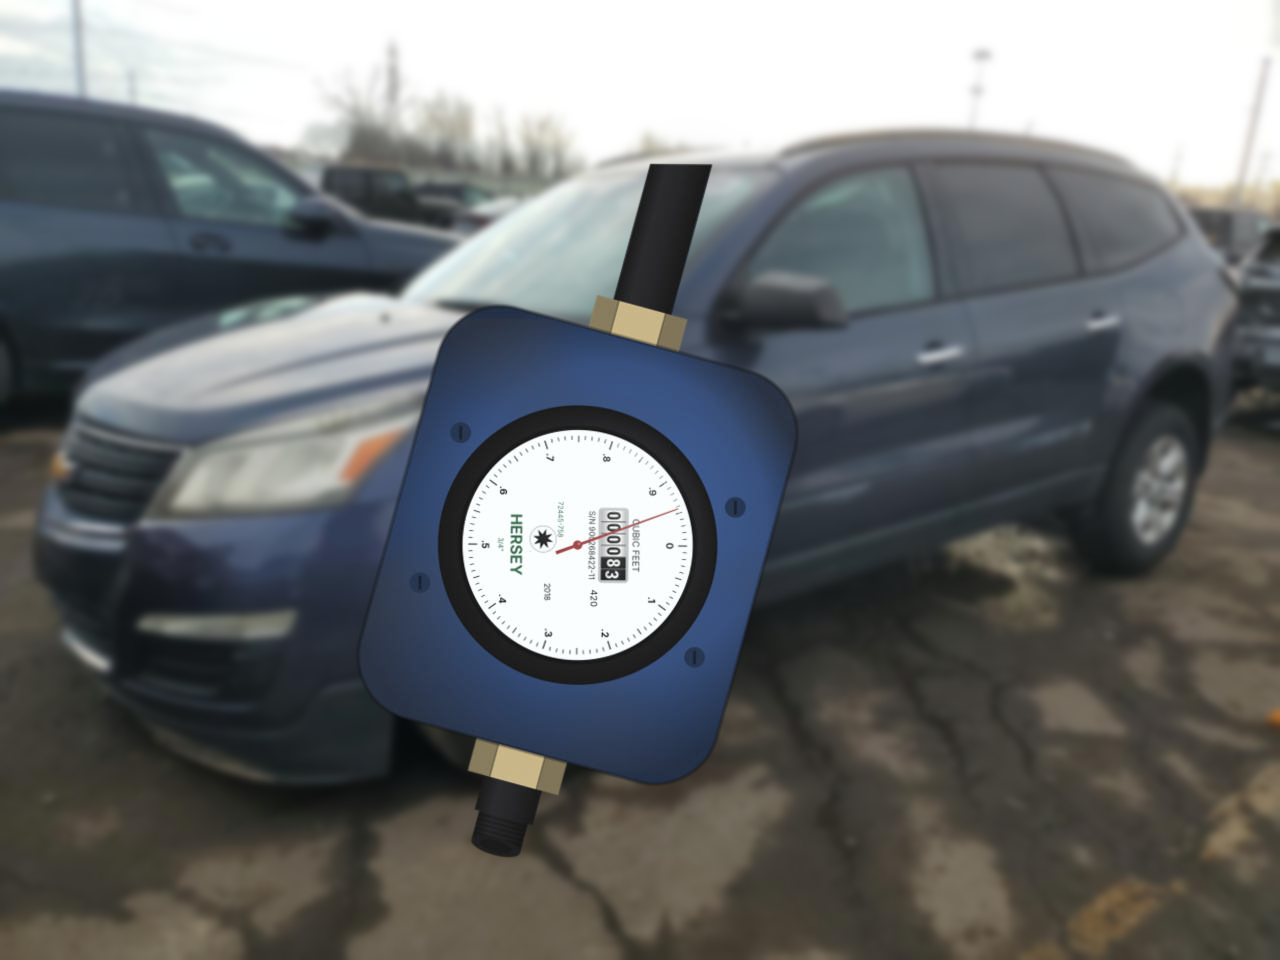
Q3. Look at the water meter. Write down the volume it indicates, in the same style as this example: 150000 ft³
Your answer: 82.94 ft³
